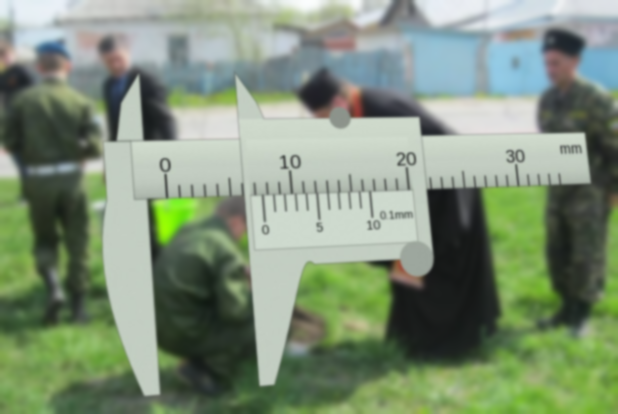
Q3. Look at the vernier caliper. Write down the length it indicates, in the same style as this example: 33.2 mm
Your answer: 7.6 mm
